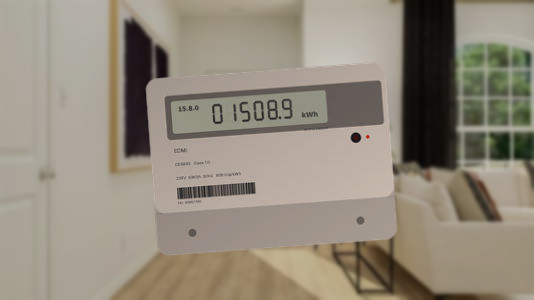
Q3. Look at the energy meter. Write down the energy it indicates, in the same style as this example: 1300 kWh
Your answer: 1508.9 kWh
